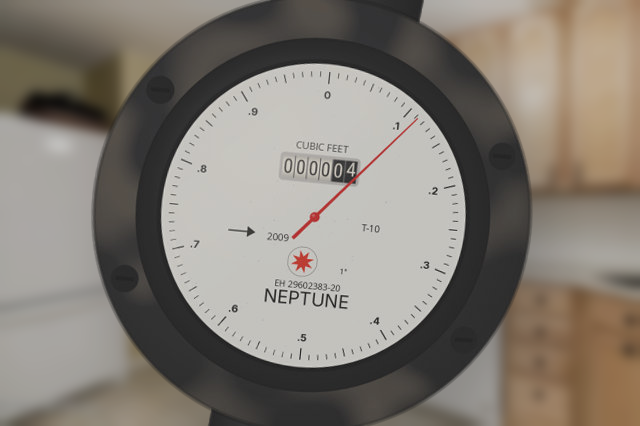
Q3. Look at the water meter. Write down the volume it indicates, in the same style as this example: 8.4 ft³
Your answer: 4.11 ft³
